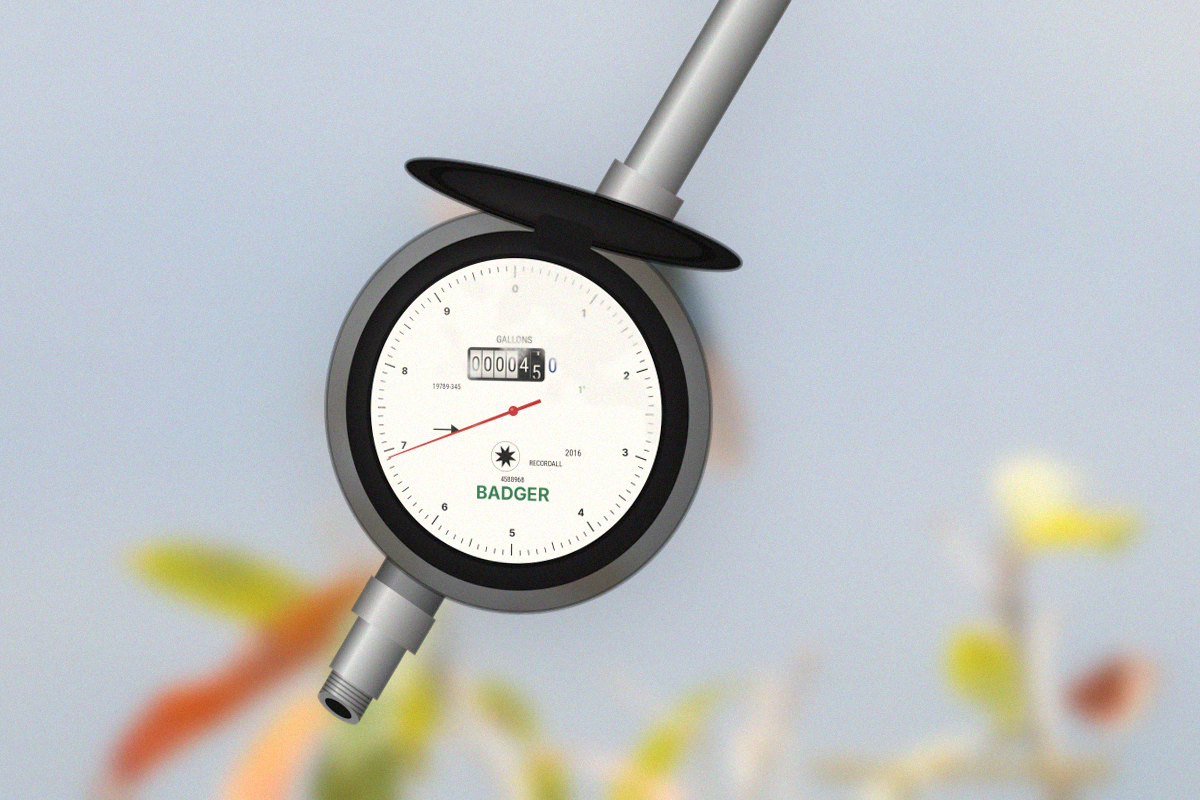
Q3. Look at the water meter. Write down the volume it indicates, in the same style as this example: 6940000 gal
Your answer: 446.9 gal
